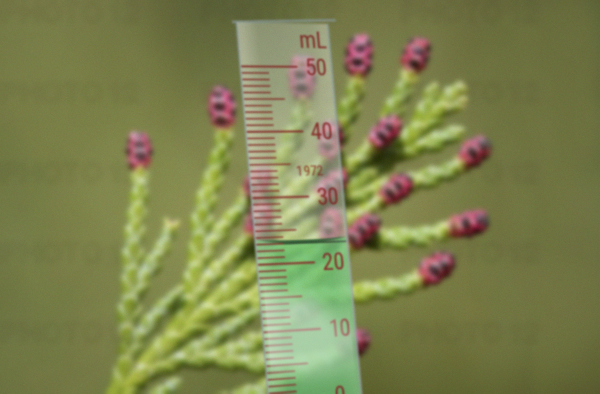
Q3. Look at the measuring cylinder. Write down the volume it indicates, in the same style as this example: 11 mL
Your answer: 23 mL
